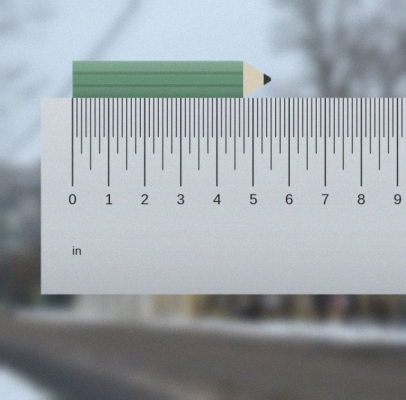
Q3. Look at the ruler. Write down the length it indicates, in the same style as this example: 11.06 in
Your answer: 5.5 in
